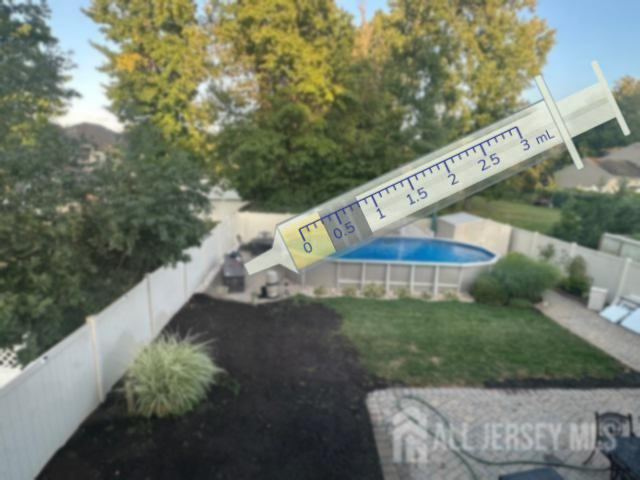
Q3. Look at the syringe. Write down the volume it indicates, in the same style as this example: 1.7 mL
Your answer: 0.3 mL
